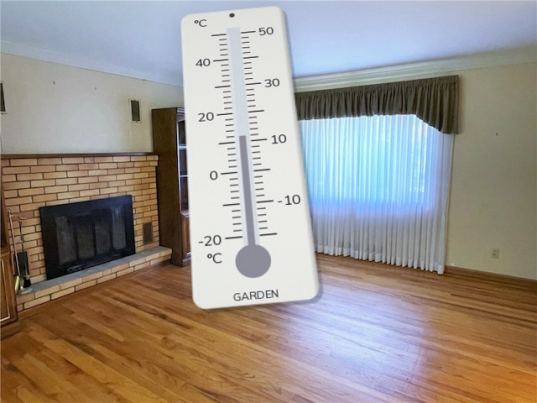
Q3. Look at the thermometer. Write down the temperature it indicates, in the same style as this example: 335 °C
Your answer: 12 °C
